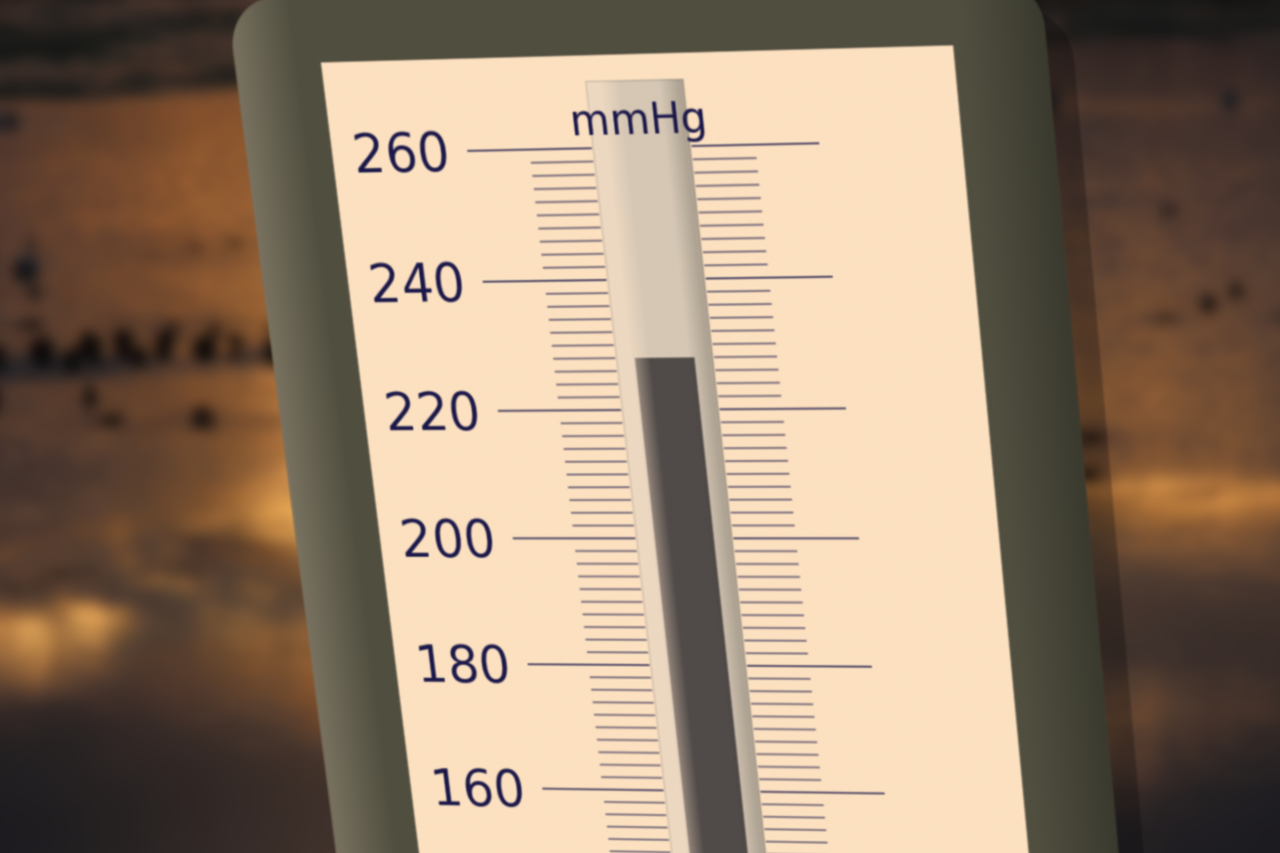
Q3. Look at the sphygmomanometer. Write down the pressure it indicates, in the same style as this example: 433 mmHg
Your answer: 228 mmHg
